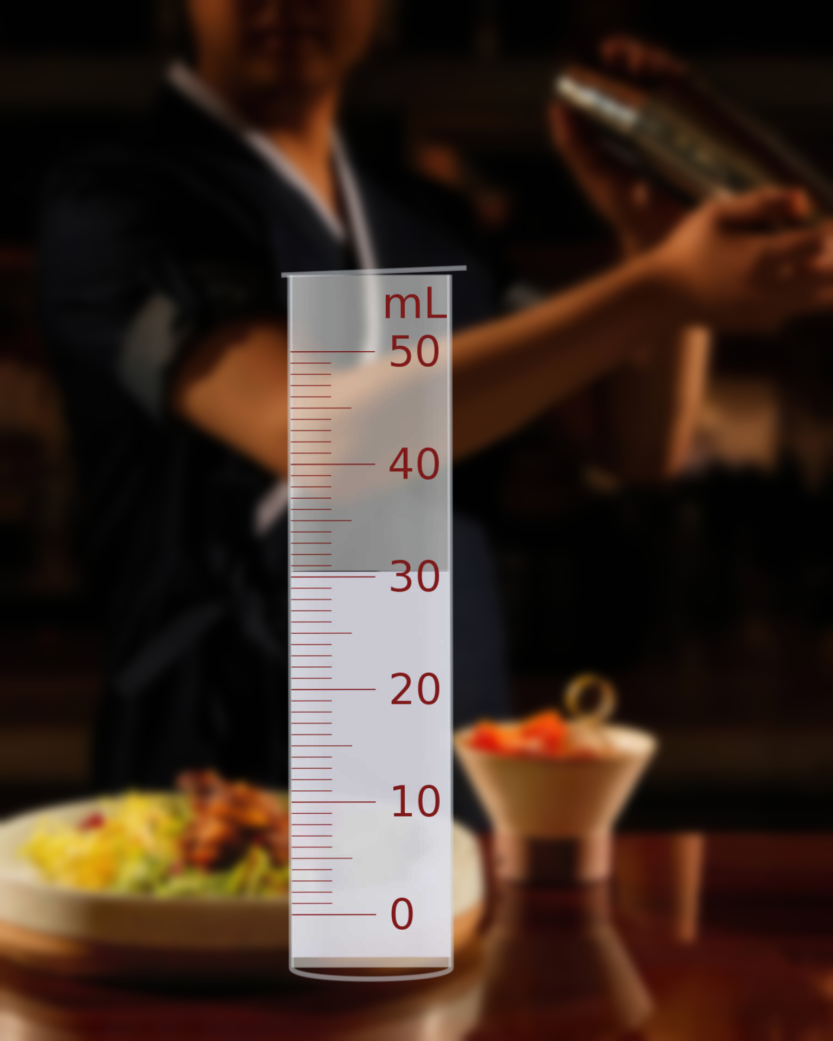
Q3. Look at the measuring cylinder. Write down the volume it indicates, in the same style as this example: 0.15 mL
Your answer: 30.5 mL
